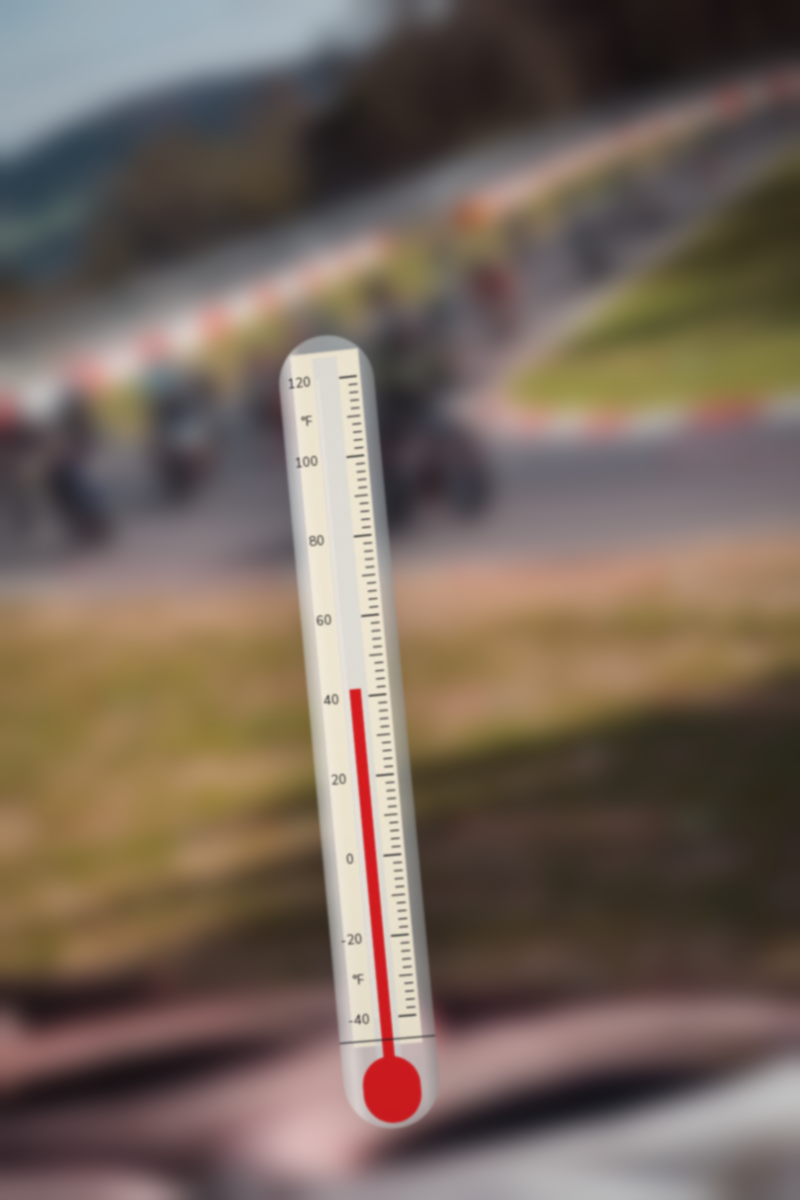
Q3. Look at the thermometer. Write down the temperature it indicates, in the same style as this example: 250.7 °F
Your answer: 42 °F
